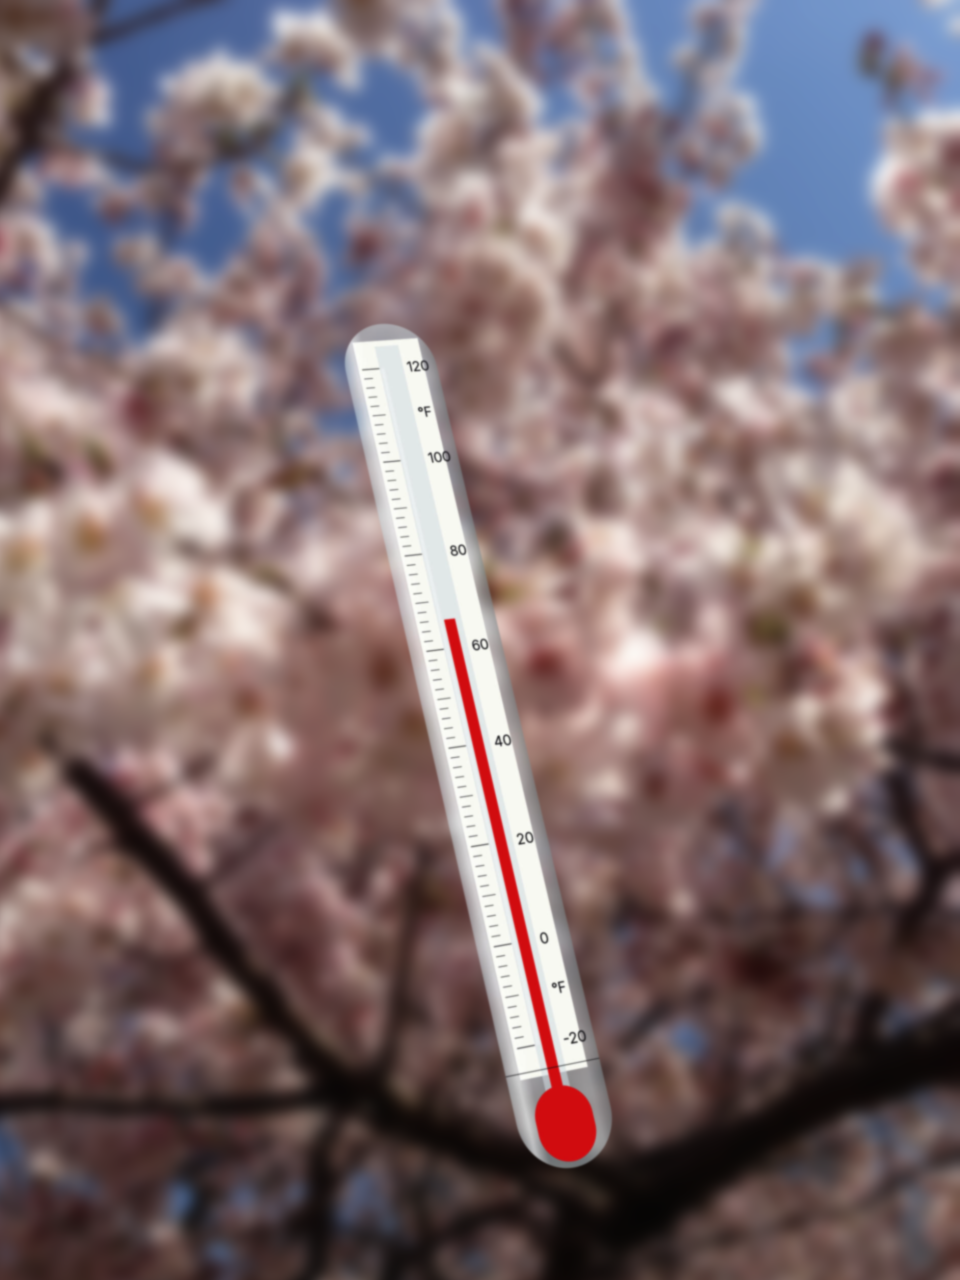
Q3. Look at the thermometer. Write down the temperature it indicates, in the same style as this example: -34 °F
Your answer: 66 °F
